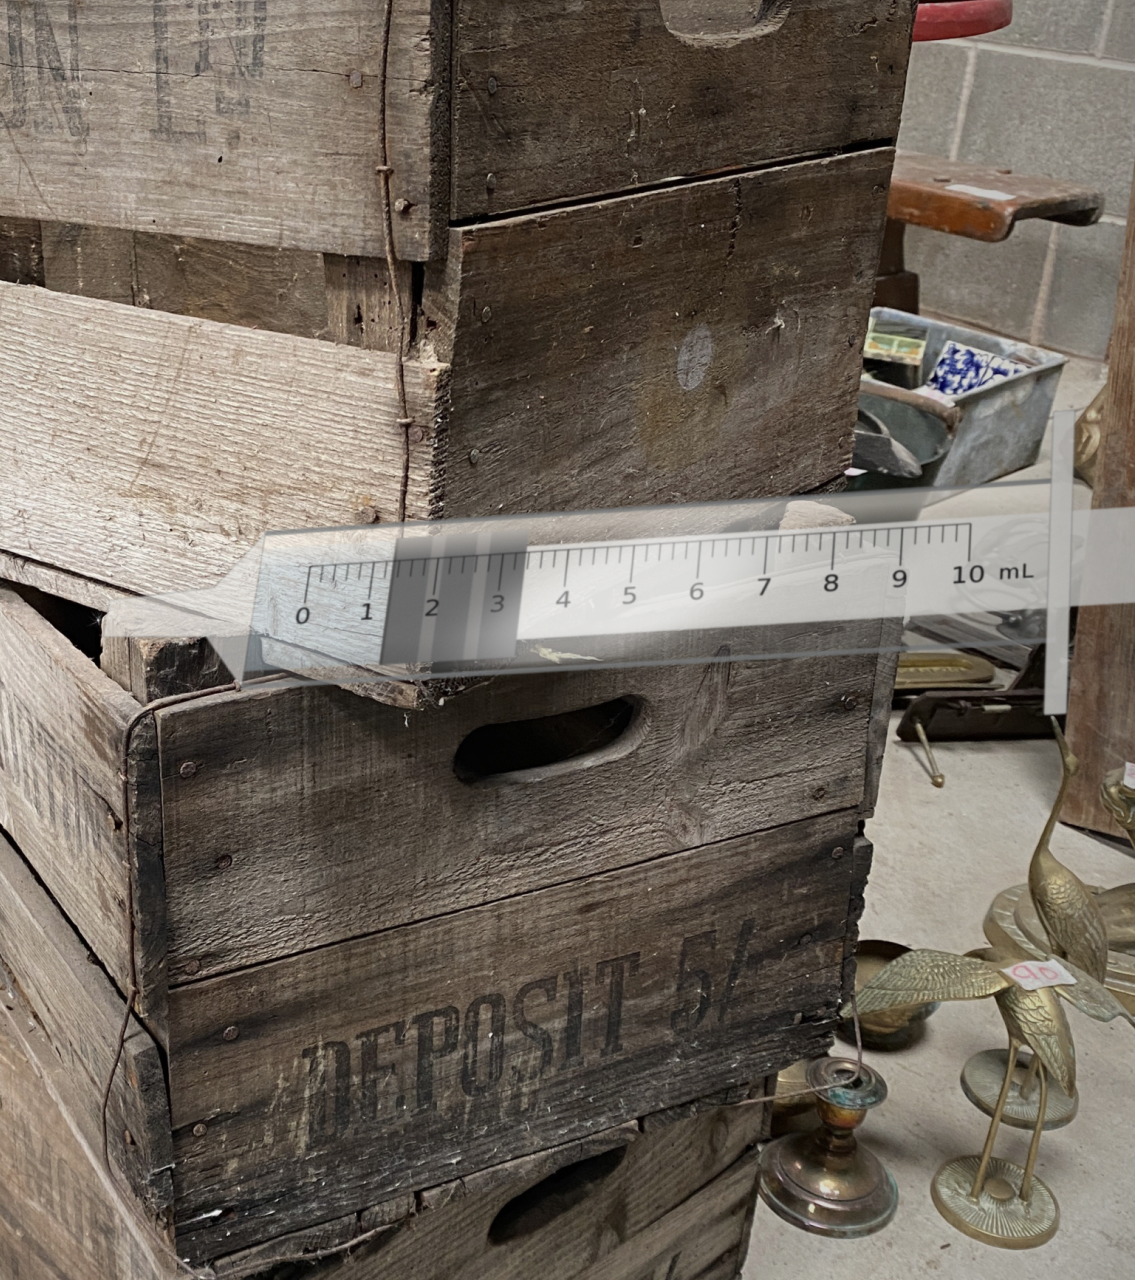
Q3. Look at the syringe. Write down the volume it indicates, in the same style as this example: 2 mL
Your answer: 1.3 mL
